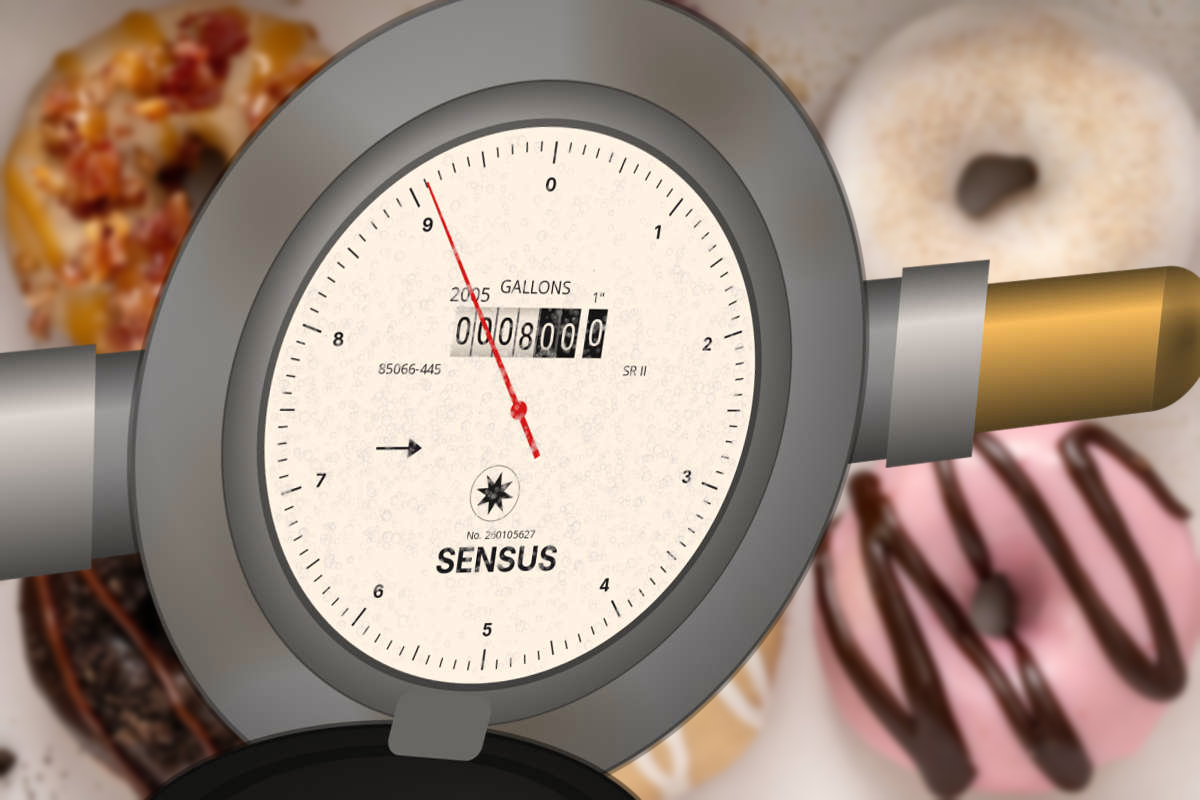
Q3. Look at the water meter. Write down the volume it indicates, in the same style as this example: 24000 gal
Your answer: 7999.1 gal
